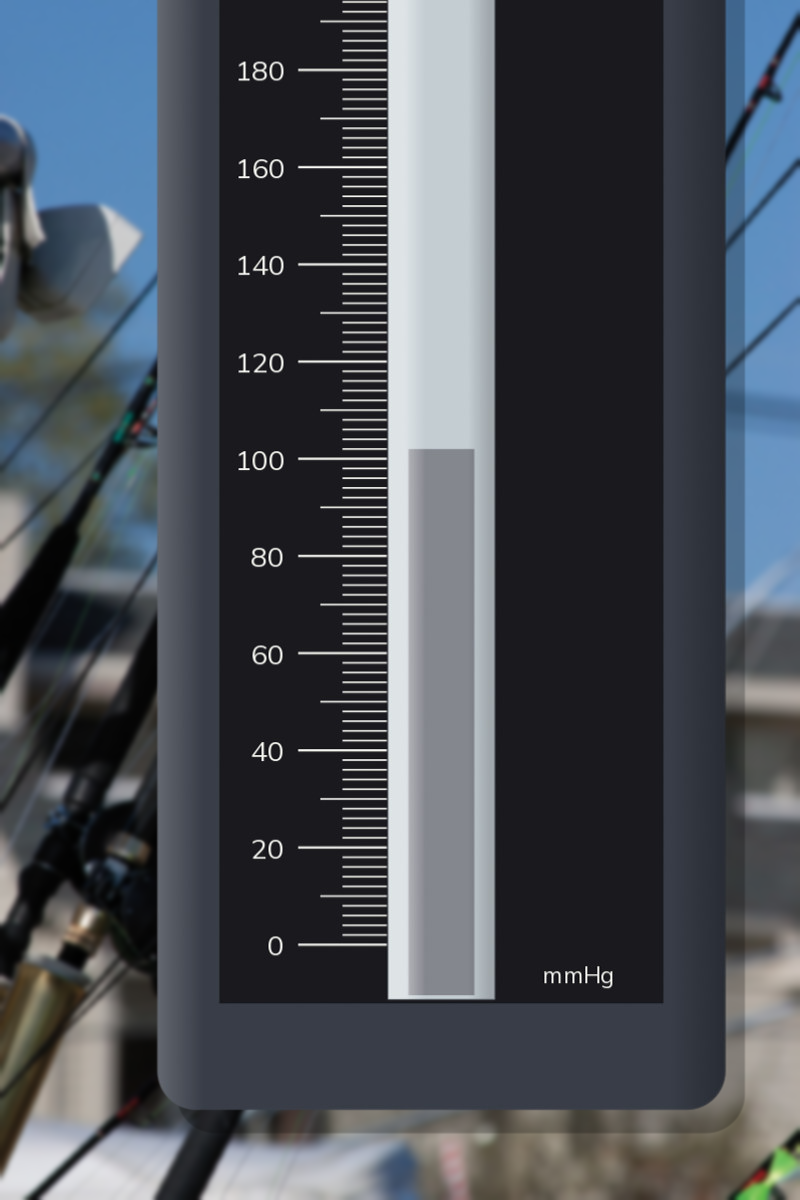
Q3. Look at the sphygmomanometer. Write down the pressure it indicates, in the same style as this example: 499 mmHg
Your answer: 102 mmHg
